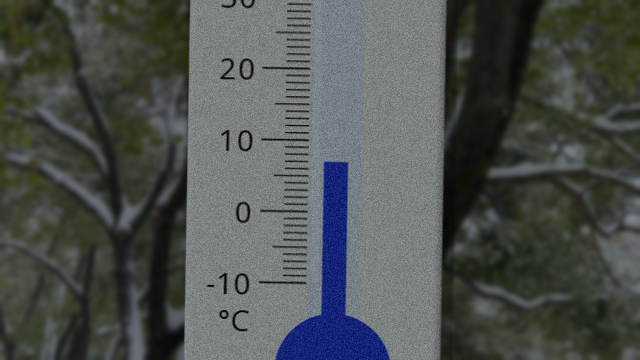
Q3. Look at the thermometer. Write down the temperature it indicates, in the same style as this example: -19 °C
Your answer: 7 °C
